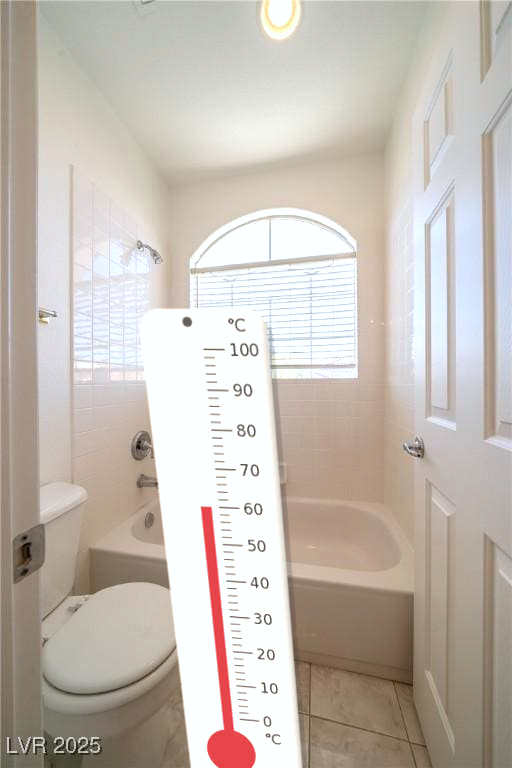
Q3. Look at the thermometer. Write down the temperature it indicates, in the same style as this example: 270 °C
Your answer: 60 °C
